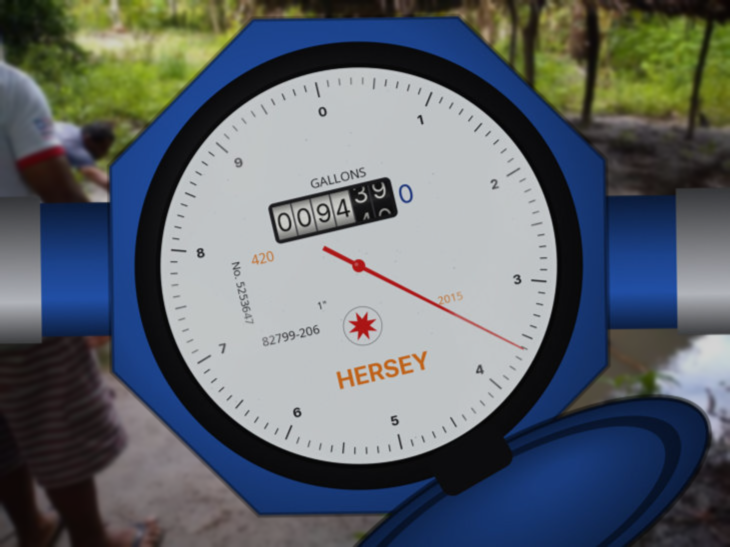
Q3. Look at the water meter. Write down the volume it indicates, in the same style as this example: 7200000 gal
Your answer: 94393.6 gal
